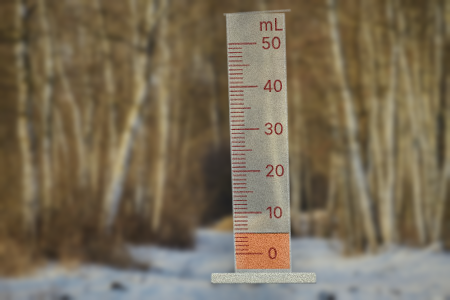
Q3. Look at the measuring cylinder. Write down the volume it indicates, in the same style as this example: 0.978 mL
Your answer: 5 mL
